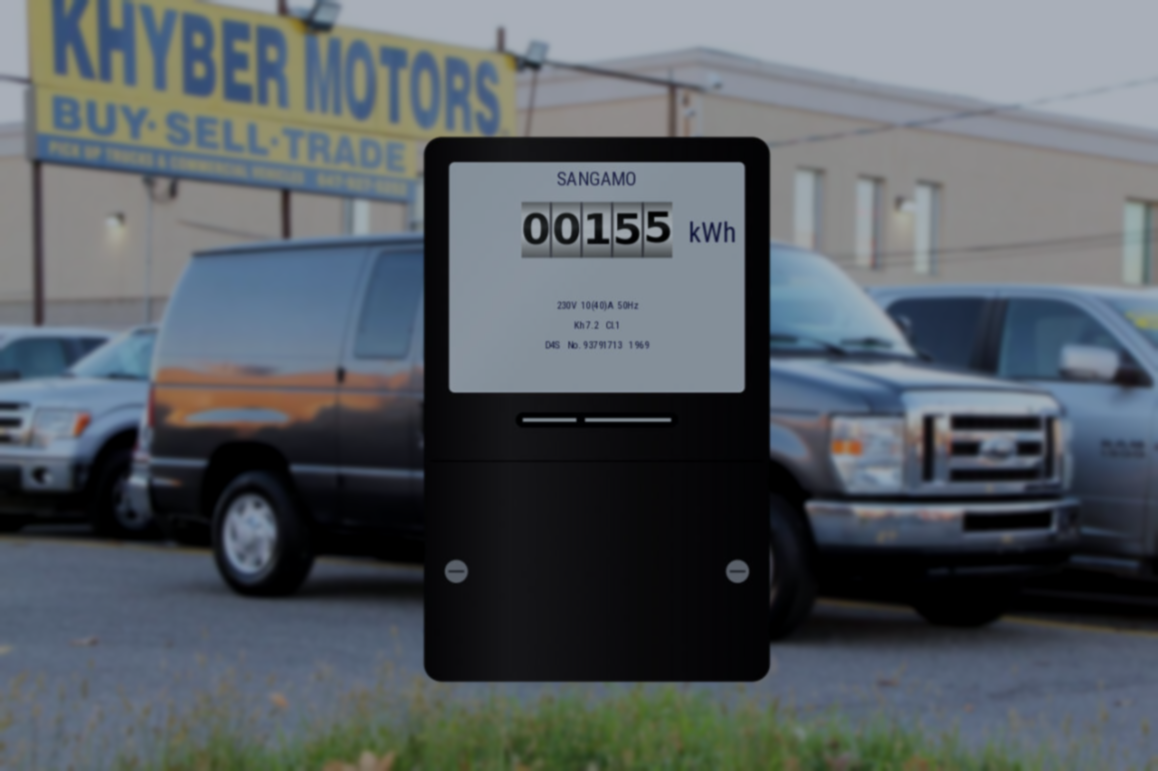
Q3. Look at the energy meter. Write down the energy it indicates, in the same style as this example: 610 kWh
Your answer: 155 kWh
